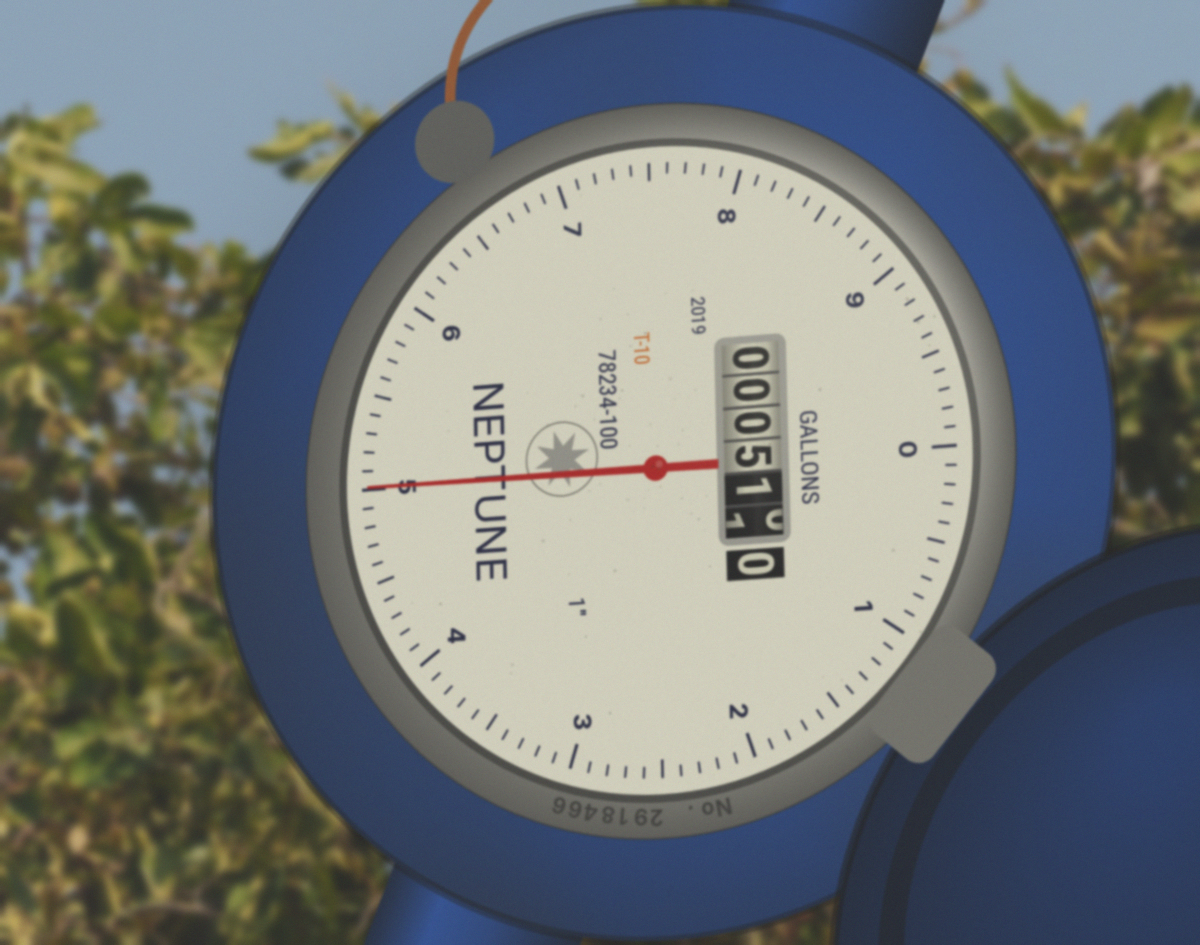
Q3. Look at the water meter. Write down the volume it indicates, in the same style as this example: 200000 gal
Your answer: 5105.0 gal
